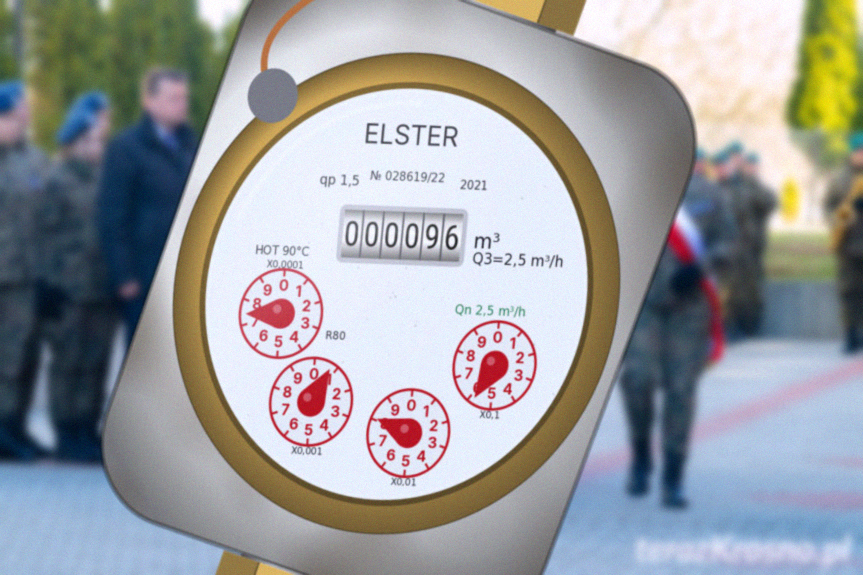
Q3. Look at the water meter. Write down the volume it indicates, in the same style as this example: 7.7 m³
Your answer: 96.5807 m³
